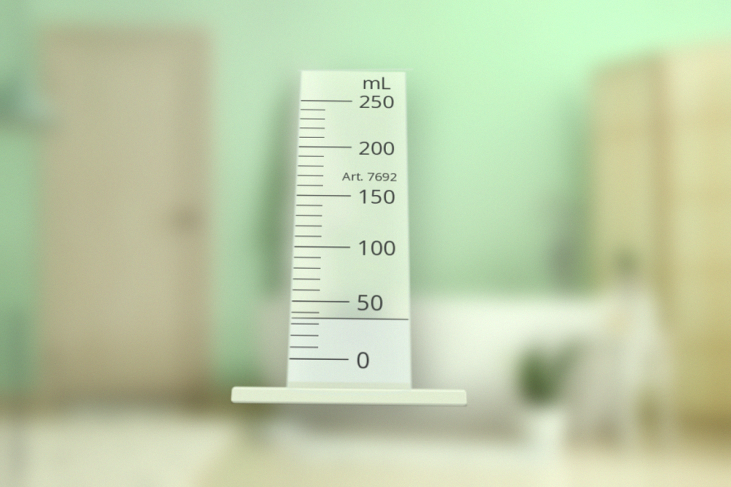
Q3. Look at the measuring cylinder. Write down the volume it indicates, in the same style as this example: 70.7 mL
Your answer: 35 mL
